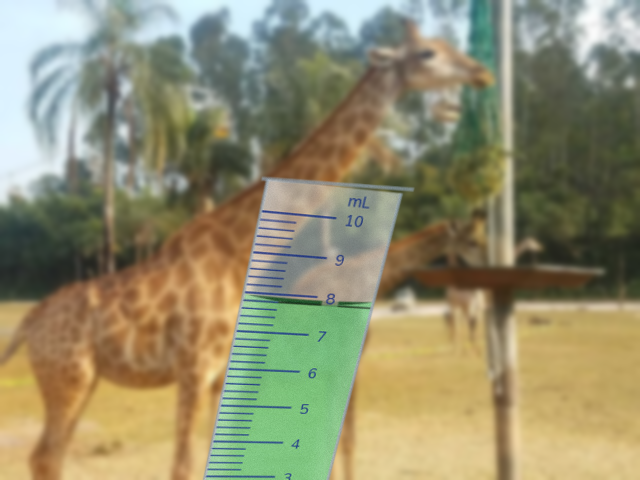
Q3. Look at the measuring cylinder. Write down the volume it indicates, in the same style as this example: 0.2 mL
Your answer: 7.8 mL
